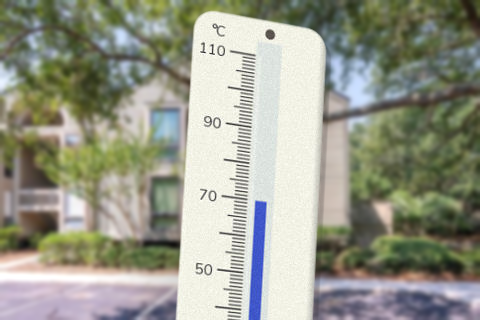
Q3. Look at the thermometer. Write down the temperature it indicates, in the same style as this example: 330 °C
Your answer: 70 °C
